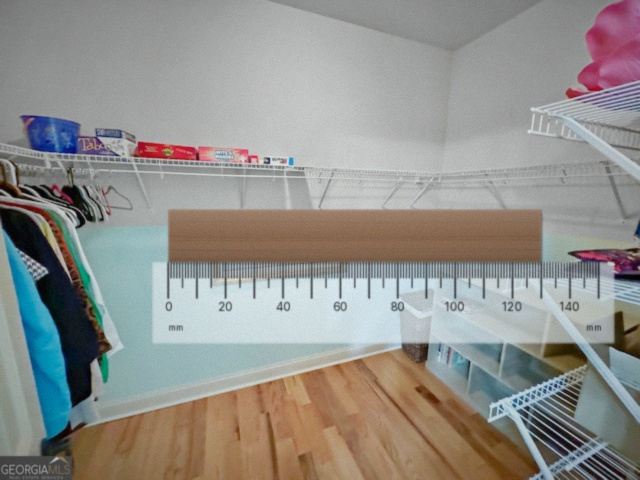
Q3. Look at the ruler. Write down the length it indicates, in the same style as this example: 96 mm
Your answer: 130 mm
